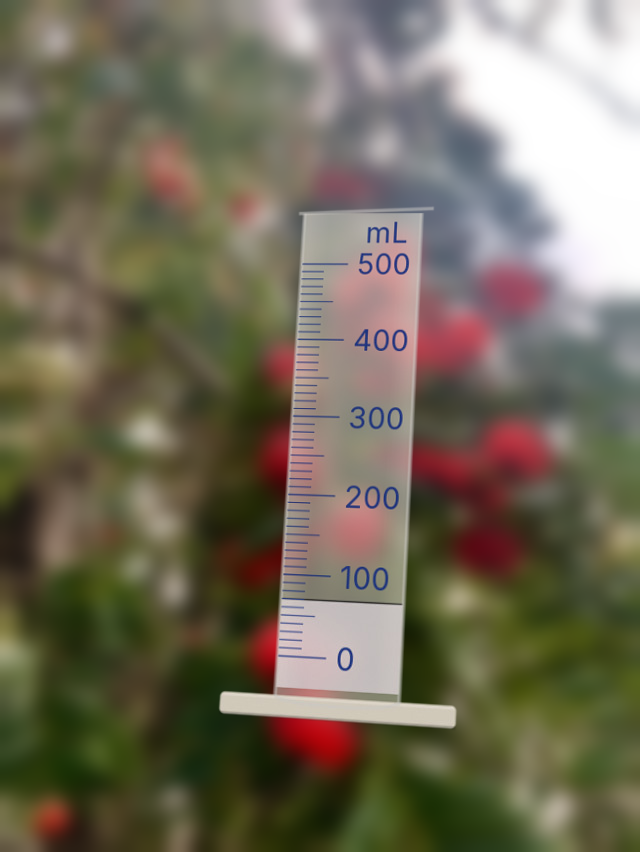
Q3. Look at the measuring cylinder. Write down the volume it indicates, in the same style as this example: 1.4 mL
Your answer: 70 mL
